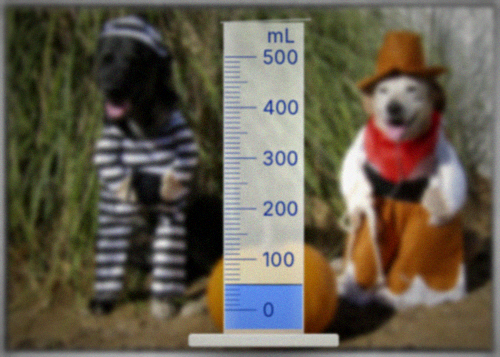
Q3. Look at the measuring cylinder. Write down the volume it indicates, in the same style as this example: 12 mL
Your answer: 50 mL
